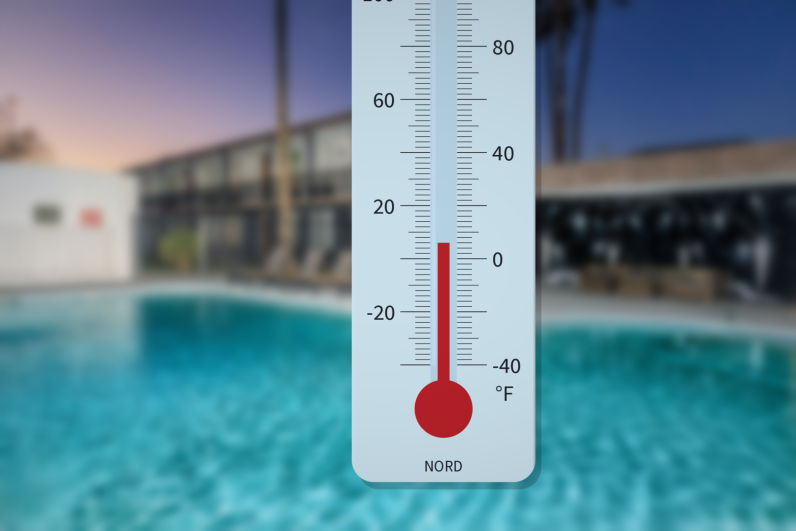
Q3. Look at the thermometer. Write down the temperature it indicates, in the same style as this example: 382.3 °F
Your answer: 6 °F
